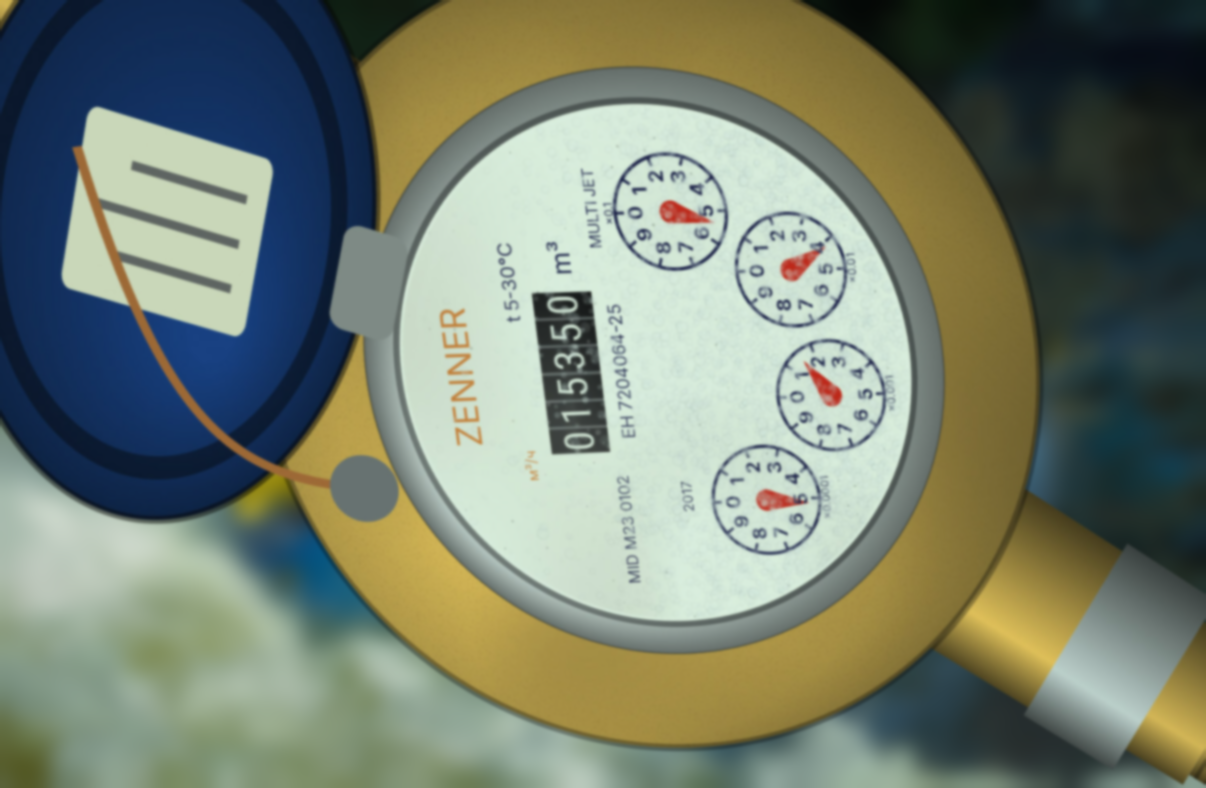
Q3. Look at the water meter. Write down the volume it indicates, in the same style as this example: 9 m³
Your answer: 15350.5415 m³
